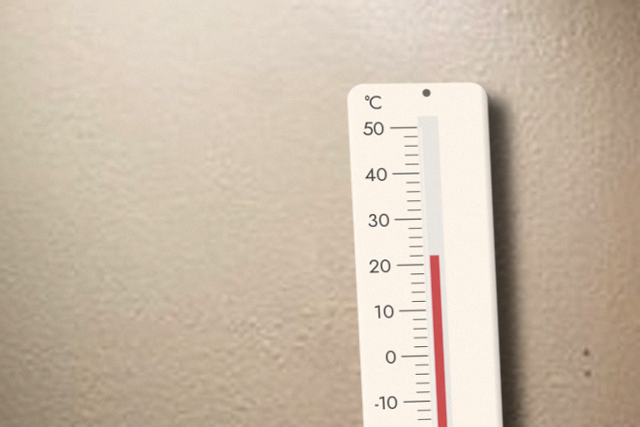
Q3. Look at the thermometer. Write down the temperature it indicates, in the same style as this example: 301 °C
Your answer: 22 °C
